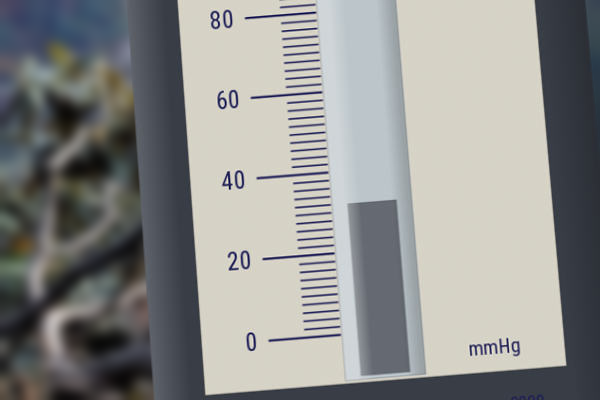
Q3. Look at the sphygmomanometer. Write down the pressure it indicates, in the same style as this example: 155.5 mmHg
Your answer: 32 mmHg
